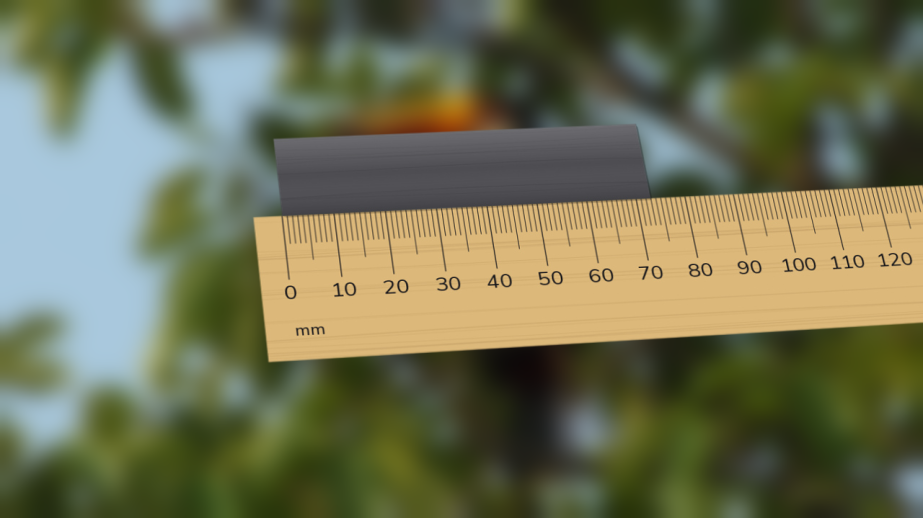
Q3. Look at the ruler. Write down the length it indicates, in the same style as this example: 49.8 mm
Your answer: 73 mm
